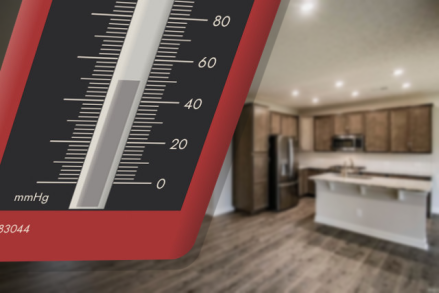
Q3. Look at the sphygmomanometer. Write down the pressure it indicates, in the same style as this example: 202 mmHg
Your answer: 50 mmHg
